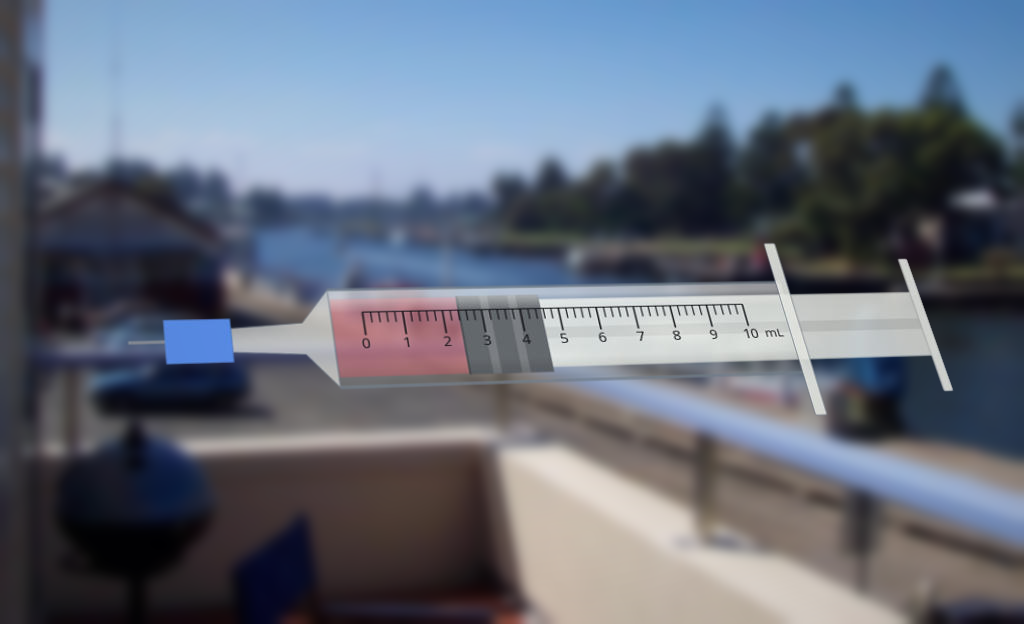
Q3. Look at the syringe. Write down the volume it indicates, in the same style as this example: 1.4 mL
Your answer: 2.4 mL
